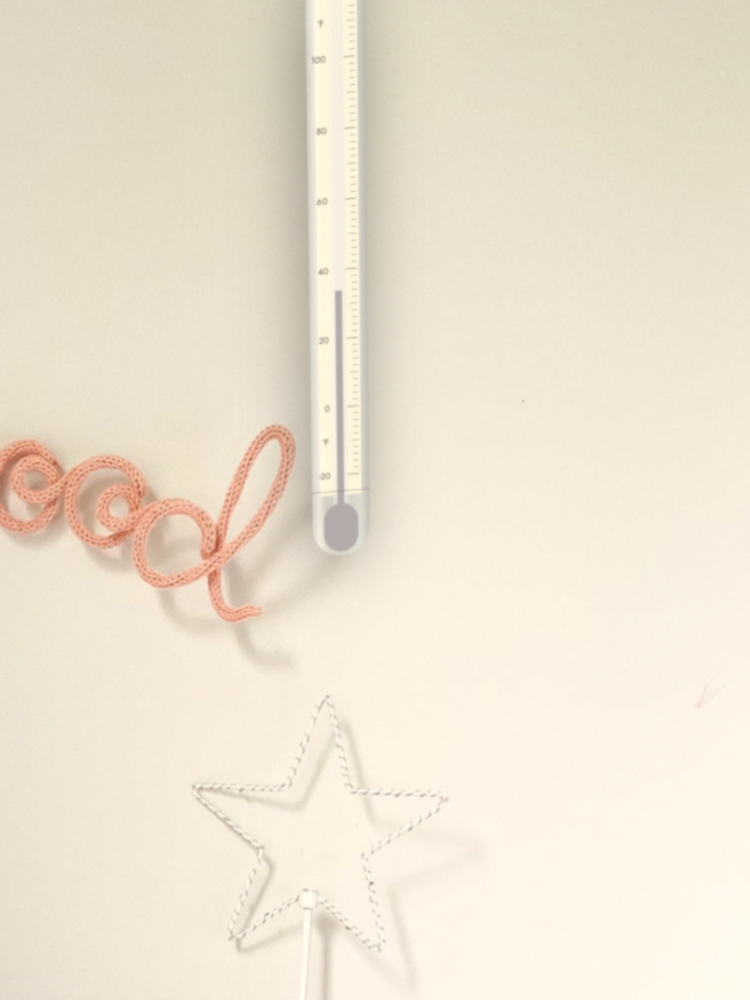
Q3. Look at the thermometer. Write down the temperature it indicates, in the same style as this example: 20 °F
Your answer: 34 °F
